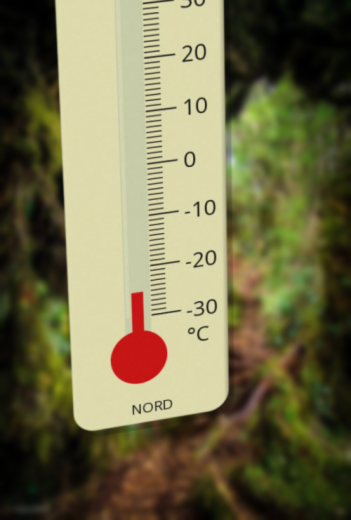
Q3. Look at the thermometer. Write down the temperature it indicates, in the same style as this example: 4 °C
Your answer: -25 °C
